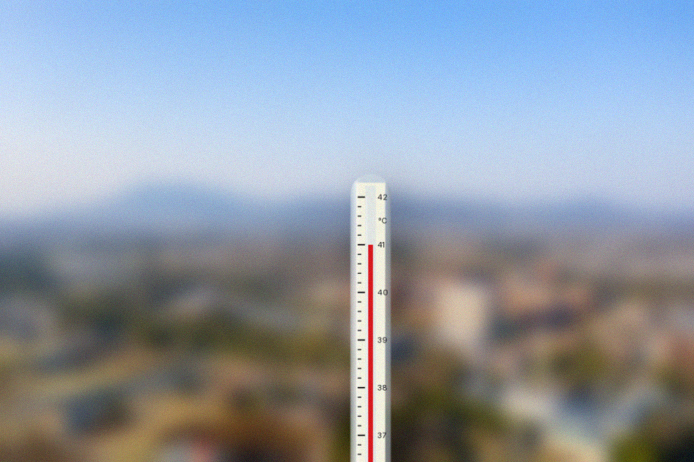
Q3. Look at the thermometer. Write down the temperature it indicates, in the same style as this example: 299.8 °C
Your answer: 41 °C
